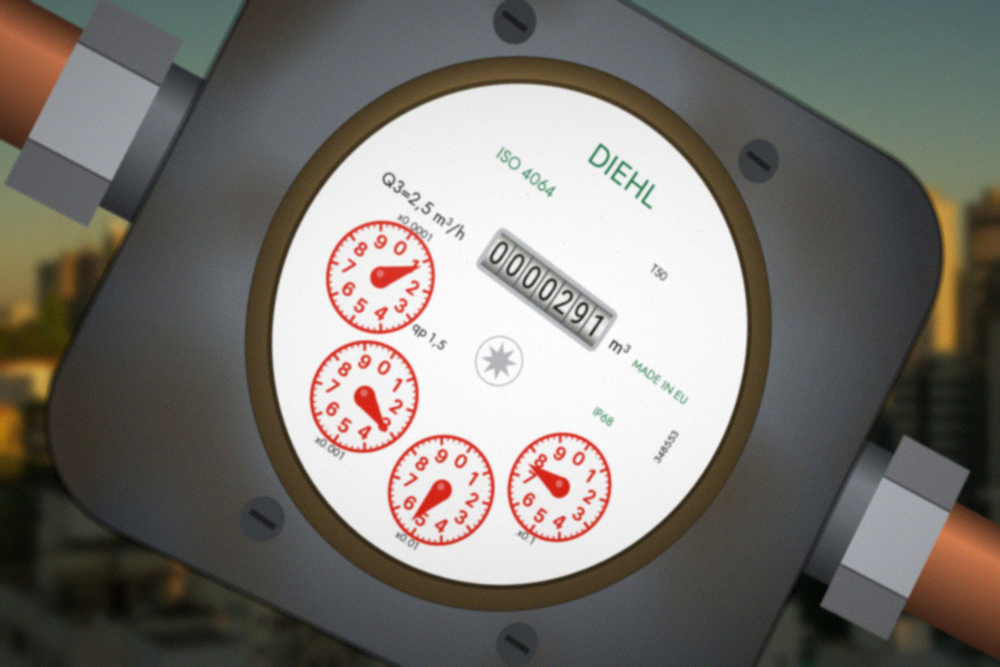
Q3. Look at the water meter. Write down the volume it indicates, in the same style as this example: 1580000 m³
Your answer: 291.7531 m³
